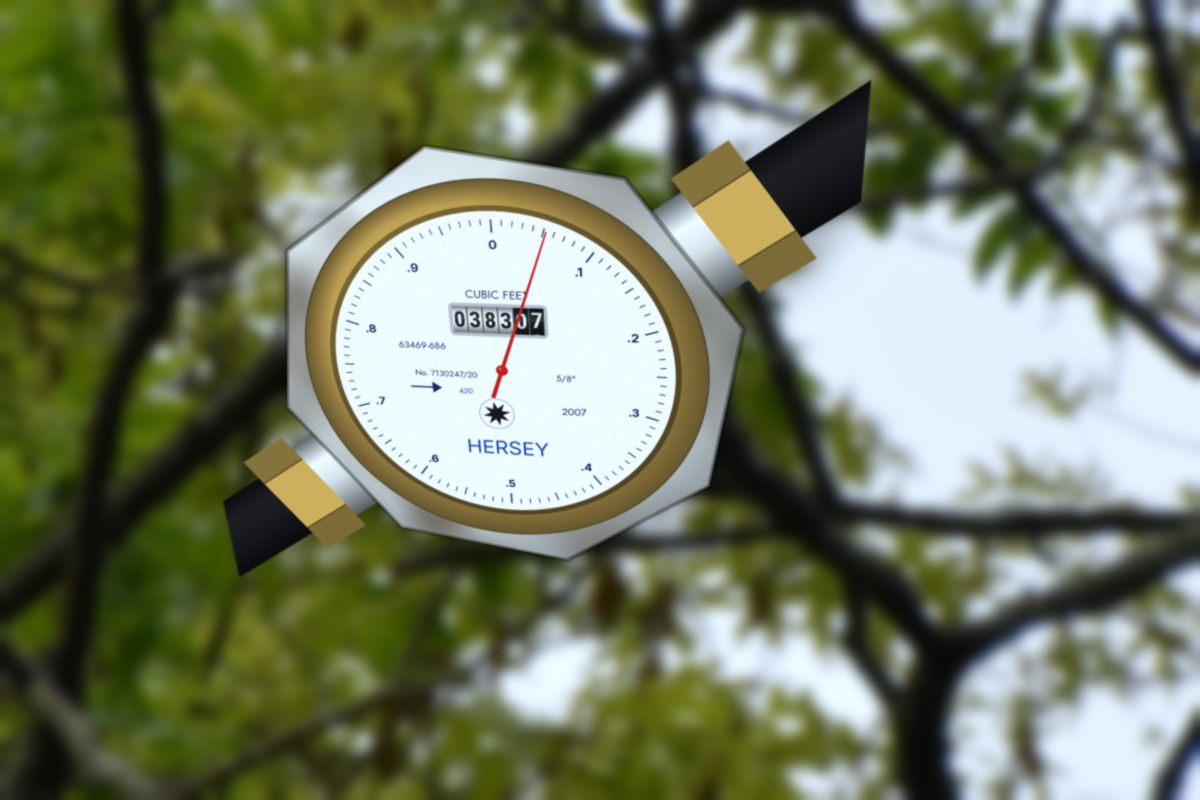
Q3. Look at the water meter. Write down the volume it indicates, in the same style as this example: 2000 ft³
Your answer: 38307.05 ft³
